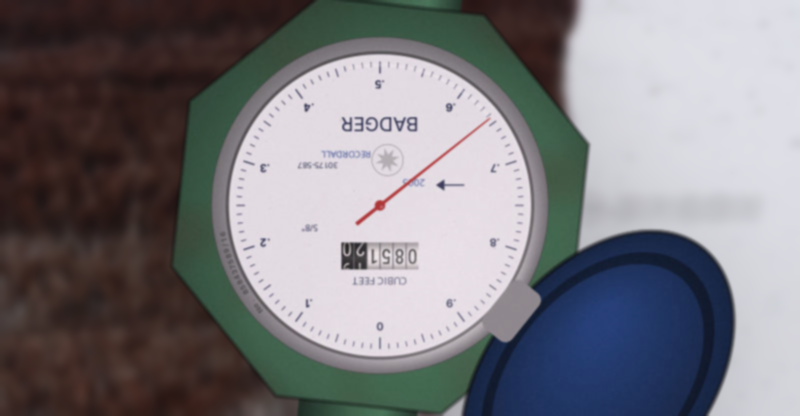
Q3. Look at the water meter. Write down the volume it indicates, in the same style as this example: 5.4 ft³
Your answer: 85119.64 ft³
